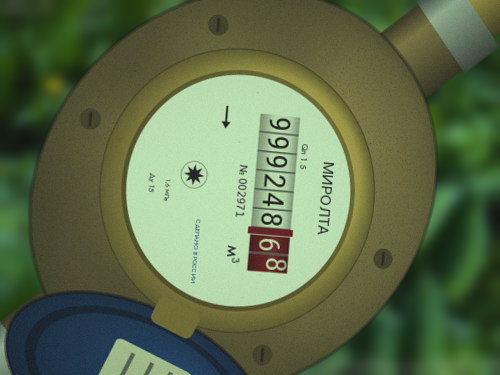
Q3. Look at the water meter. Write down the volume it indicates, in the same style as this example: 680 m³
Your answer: 999248.68 m³
